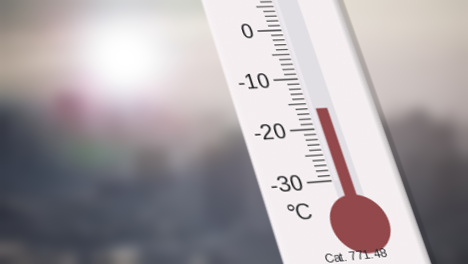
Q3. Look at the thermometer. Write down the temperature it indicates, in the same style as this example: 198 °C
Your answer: -16 °C
